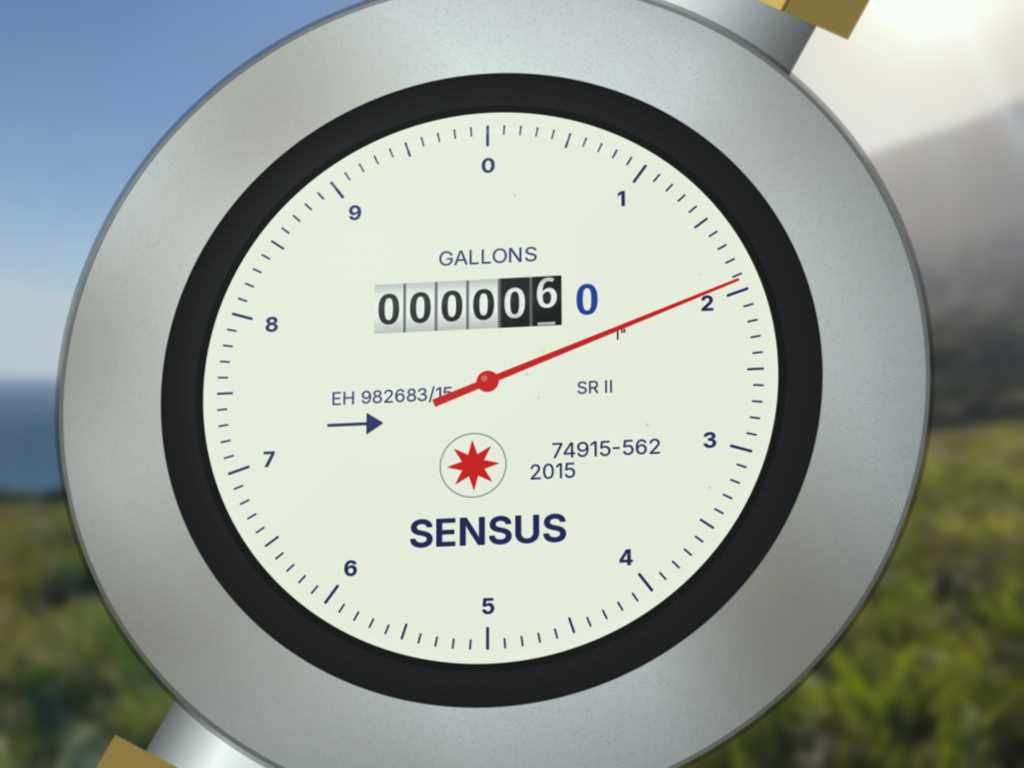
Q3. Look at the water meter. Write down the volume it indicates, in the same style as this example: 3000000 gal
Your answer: 61.9 gal
